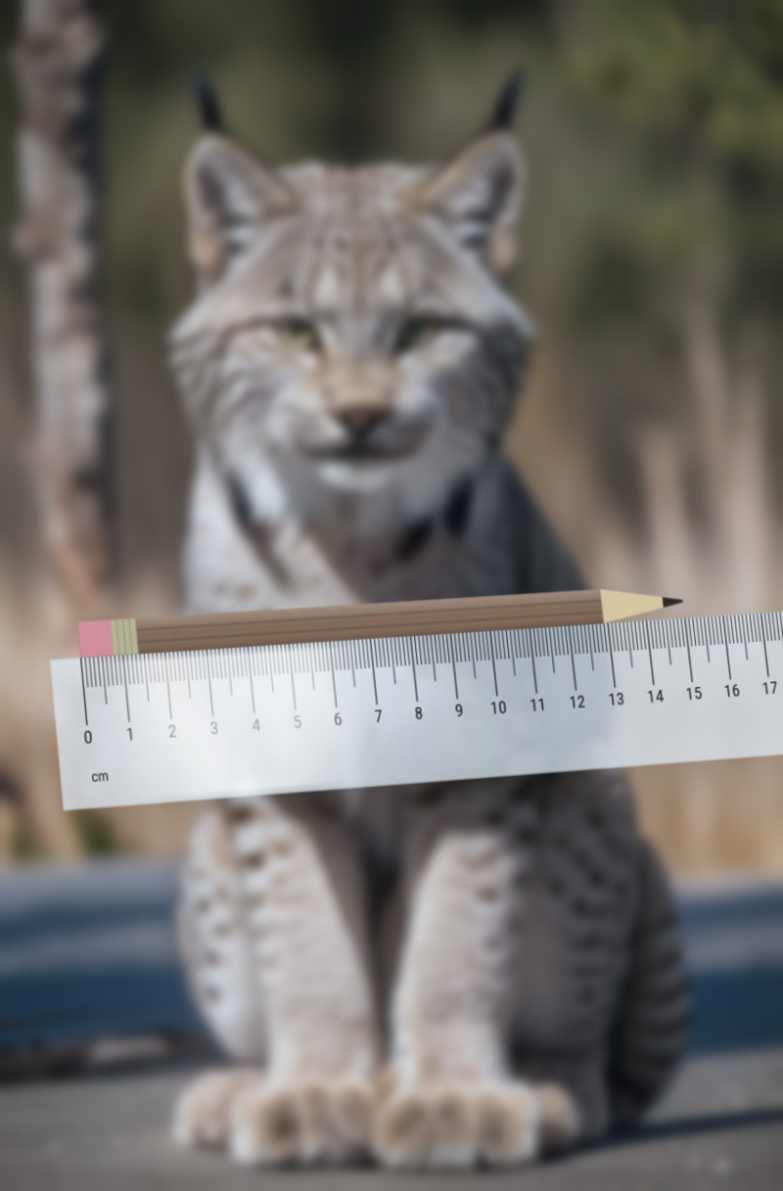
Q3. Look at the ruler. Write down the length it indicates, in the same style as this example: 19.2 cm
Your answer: 15 cm
